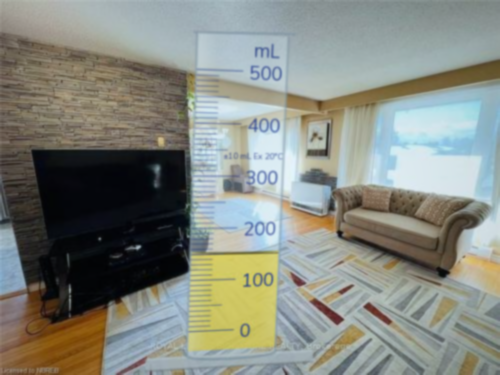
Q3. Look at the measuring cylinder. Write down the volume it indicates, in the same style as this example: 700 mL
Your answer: 150 mL
